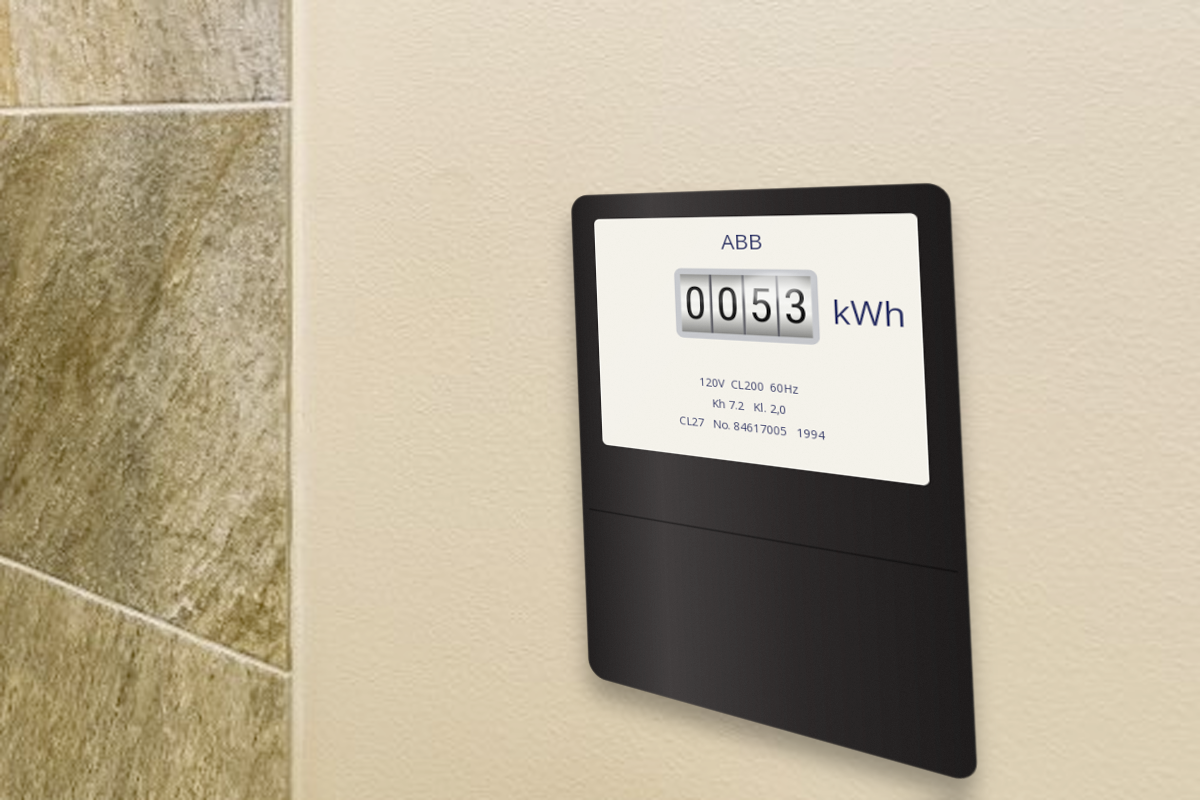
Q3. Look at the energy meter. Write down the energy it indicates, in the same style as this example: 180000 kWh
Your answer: 53 kWh
